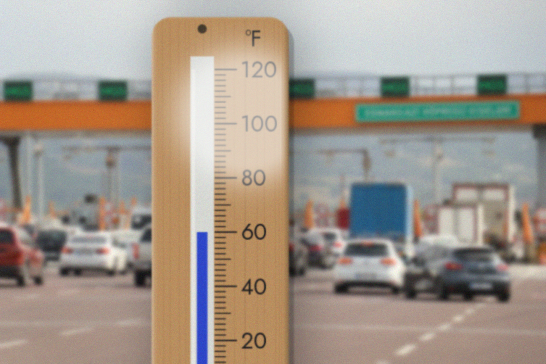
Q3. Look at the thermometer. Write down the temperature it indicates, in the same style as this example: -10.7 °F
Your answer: 60 °F
